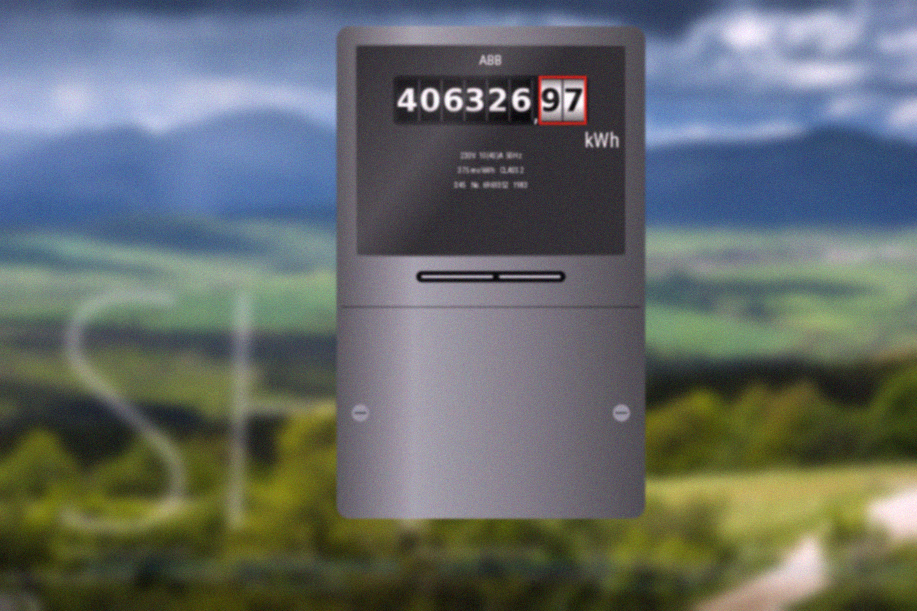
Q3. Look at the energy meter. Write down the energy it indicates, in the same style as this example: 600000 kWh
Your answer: 406326.97 kWh
